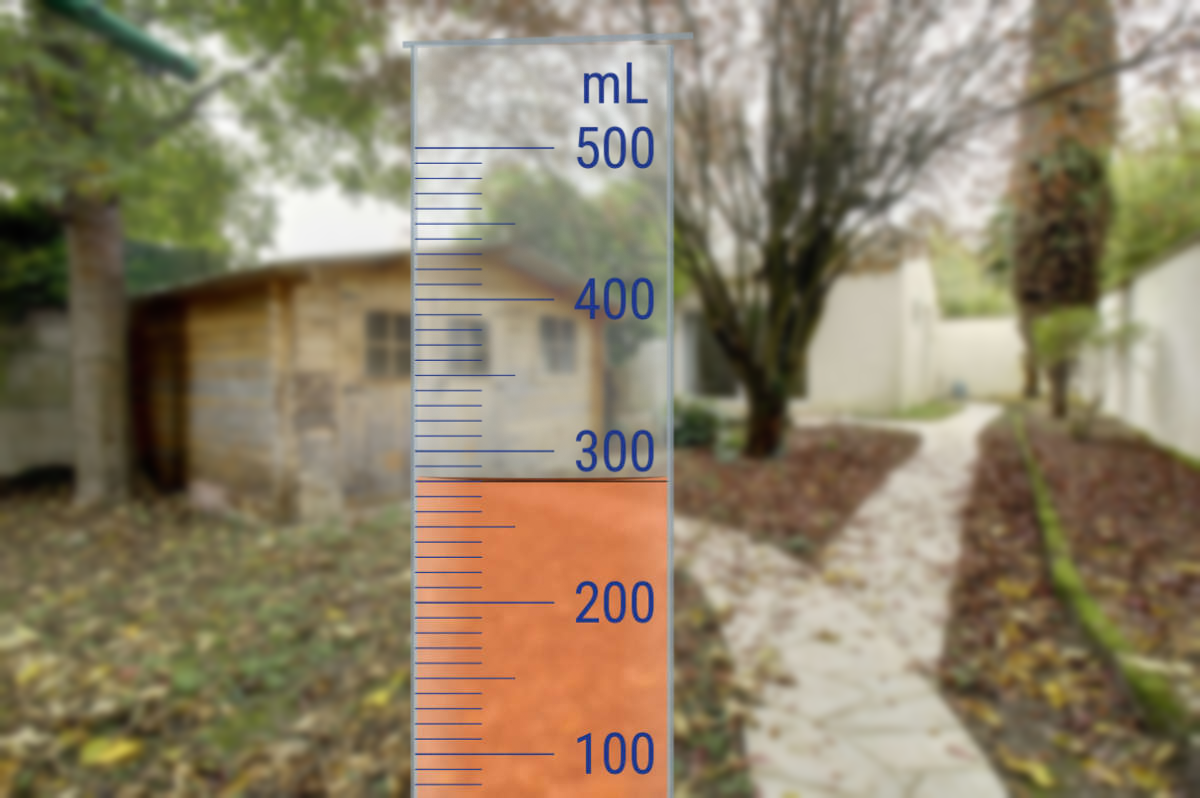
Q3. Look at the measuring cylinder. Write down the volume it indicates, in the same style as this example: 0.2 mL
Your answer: 280 mL
